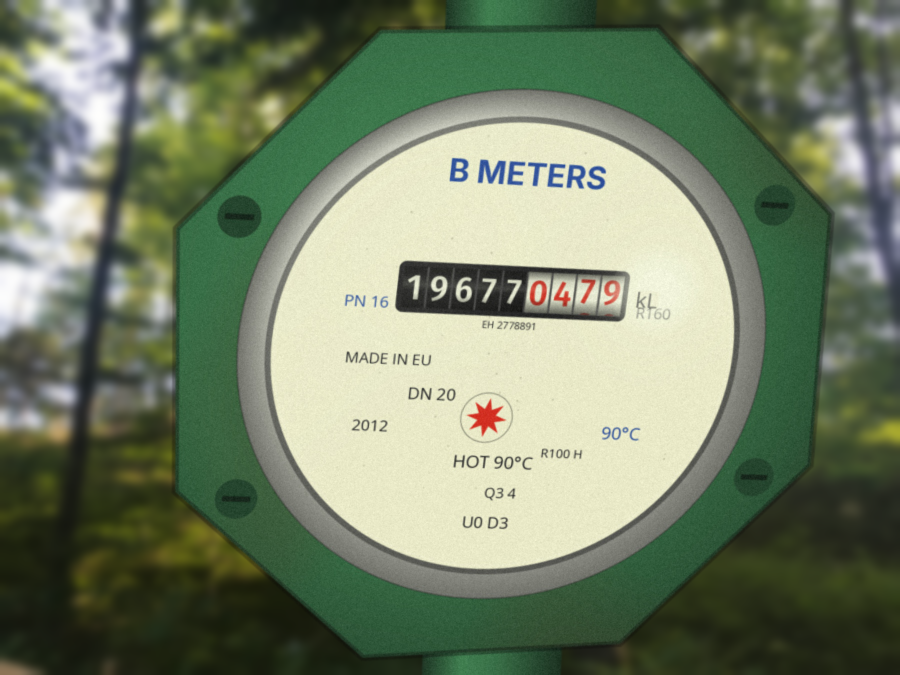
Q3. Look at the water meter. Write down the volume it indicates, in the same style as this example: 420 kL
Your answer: 19677.0479 kL
